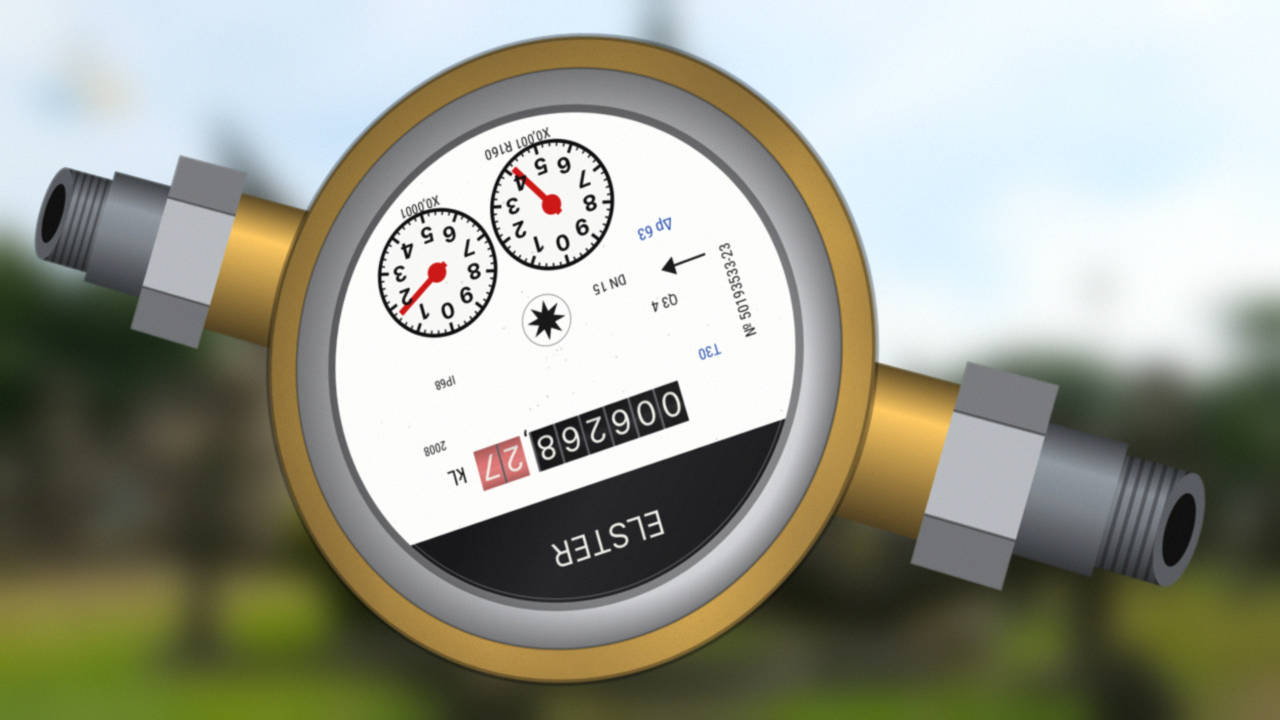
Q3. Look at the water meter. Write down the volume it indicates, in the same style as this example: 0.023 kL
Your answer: 6268.2741 kL
